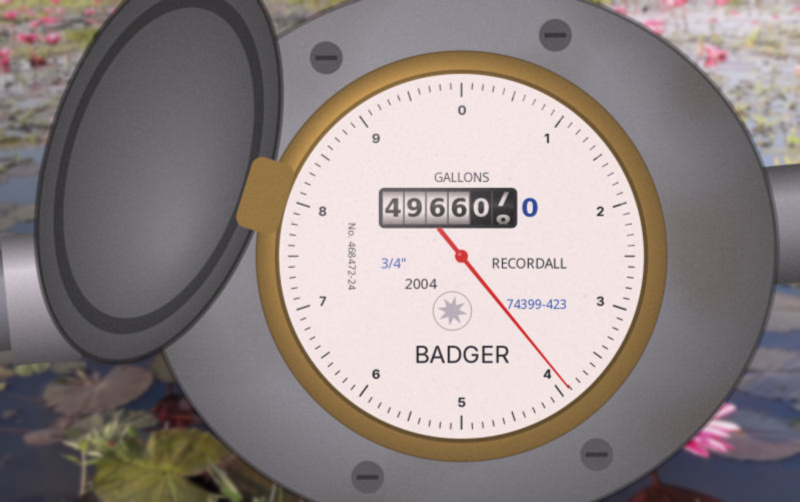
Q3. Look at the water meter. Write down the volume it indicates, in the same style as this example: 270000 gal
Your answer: 4966073.9 gal
